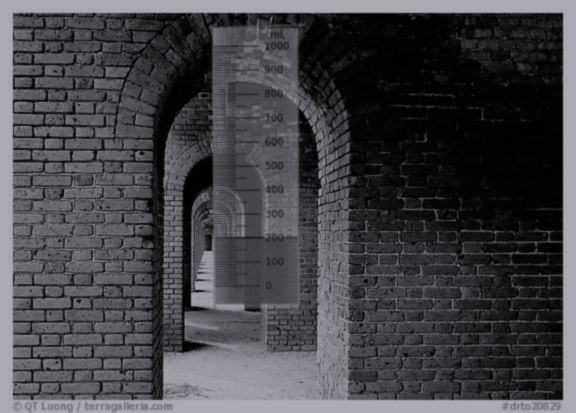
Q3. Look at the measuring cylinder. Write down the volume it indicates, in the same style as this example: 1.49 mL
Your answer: 200 mL
